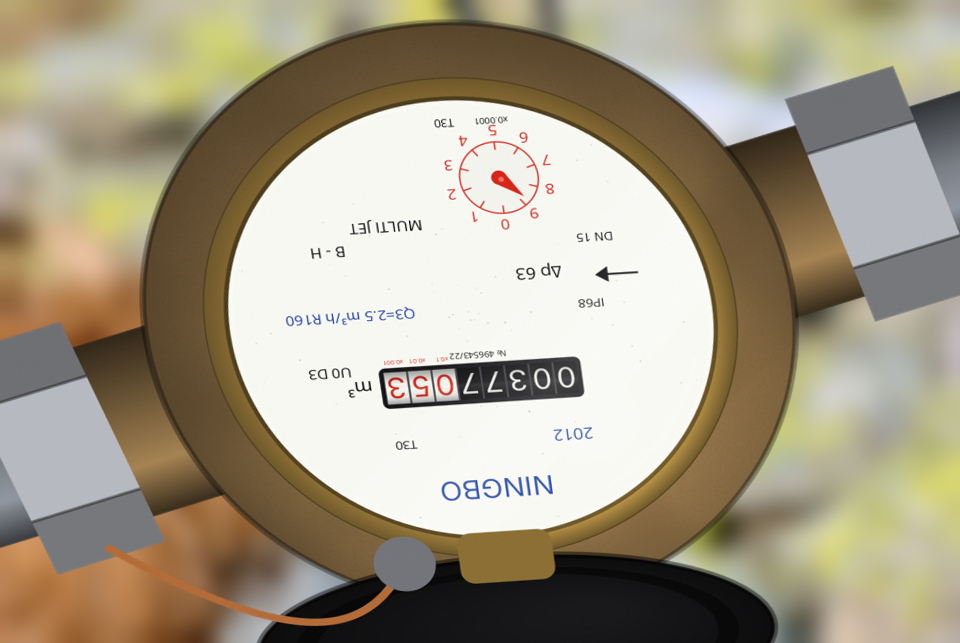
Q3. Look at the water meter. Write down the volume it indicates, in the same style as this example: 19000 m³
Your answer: 377.0538 m³
